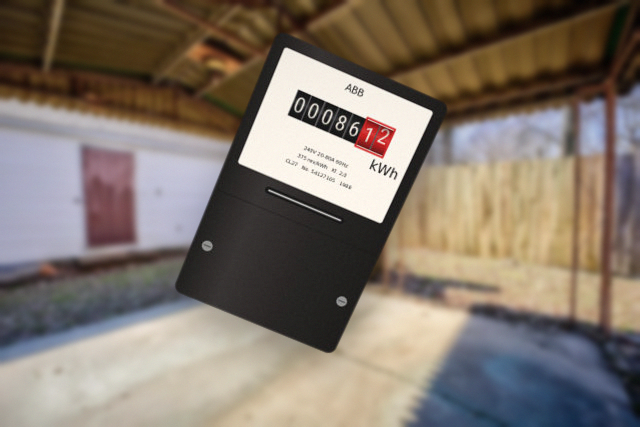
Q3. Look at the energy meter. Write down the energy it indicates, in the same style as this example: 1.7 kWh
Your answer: 86.12 kWh
